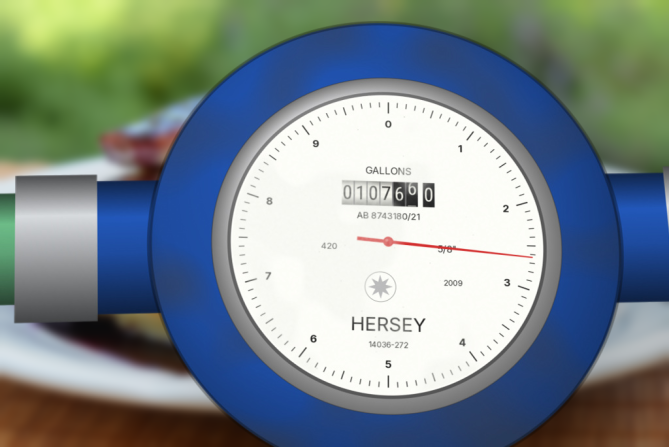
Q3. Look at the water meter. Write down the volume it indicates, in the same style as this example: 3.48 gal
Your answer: 107662.6 gal
